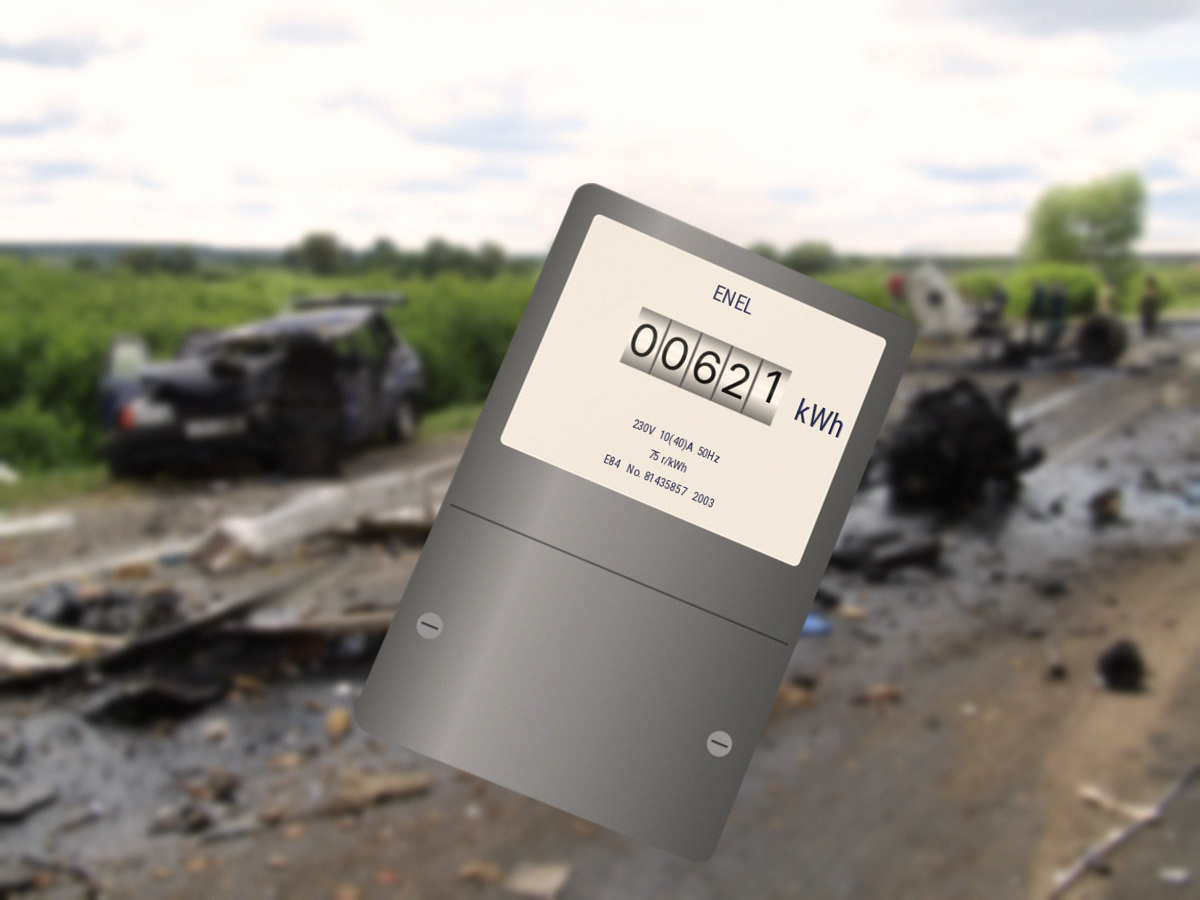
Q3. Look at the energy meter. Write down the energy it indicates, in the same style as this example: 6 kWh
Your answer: 621 kWh
